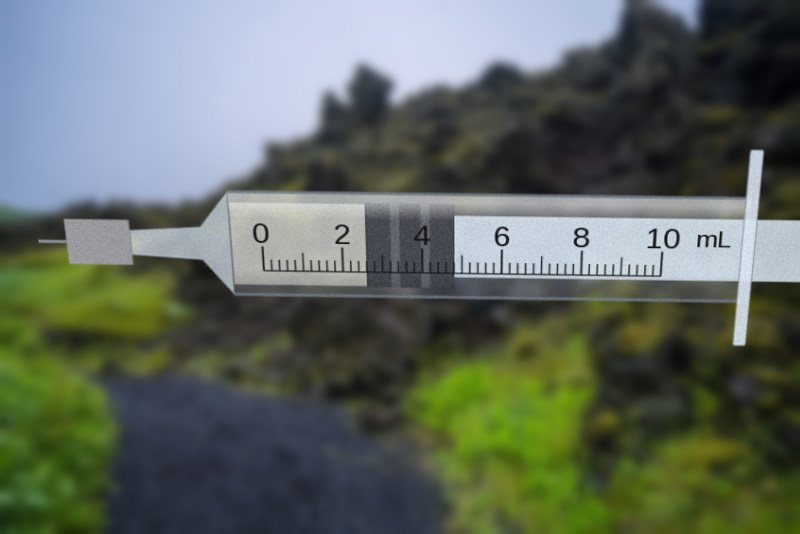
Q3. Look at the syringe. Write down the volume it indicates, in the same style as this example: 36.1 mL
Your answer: 2.6 mL
